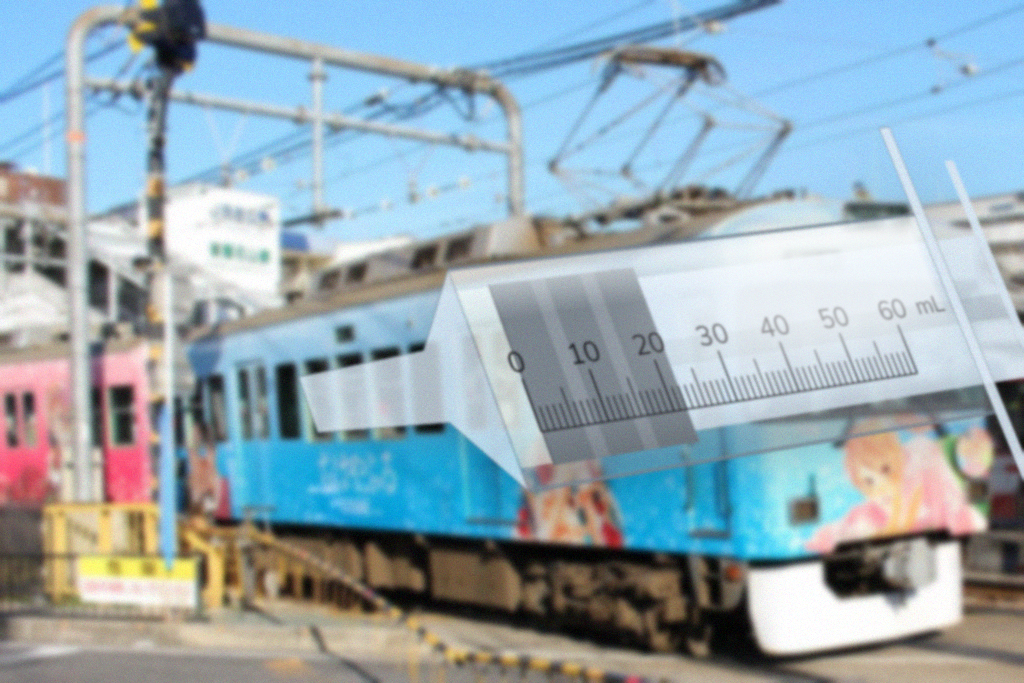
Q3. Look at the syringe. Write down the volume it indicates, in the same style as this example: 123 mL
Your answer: 0 mL
